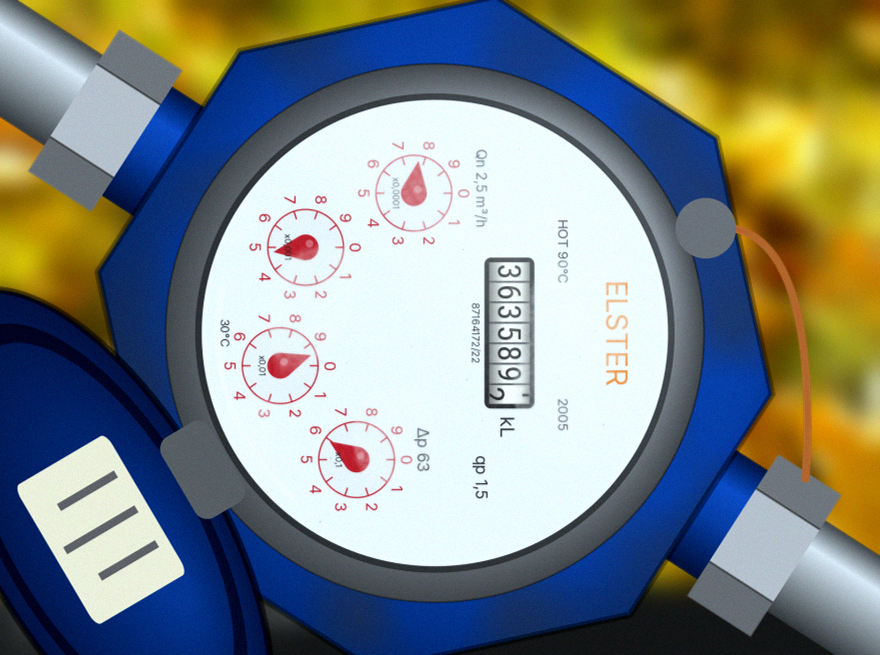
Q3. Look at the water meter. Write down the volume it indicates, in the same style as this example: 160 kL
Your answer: 3635891.5947 kL
